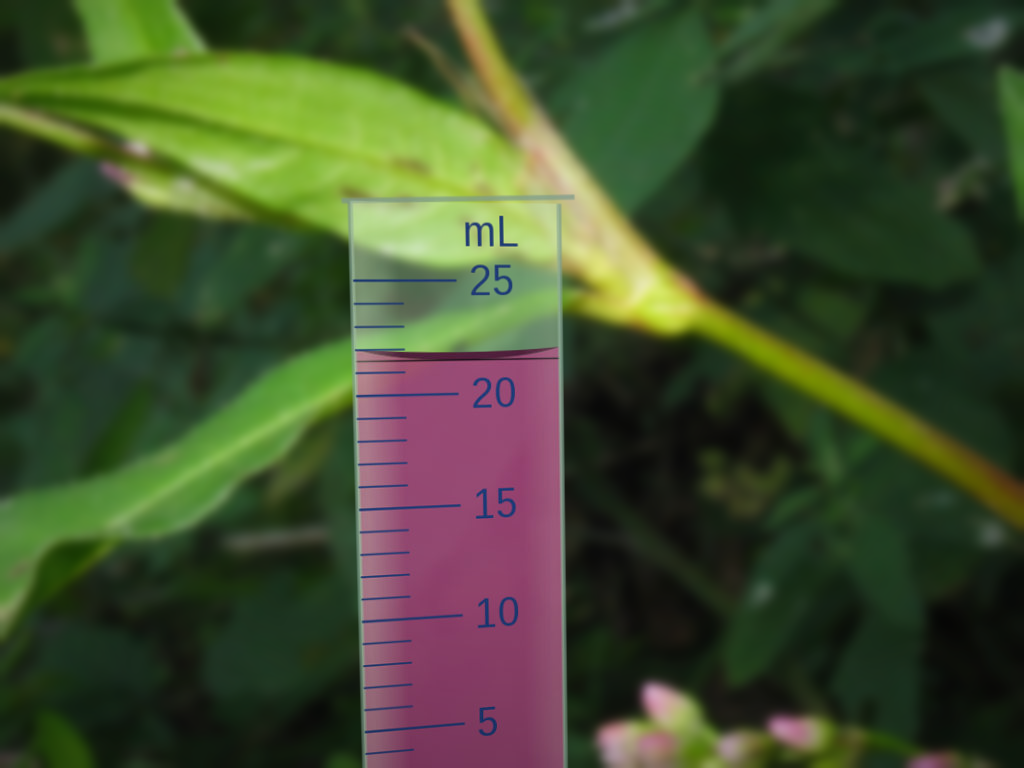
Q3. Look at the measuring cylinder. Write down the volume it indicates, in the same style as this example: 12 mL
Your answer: 21.5 mL
